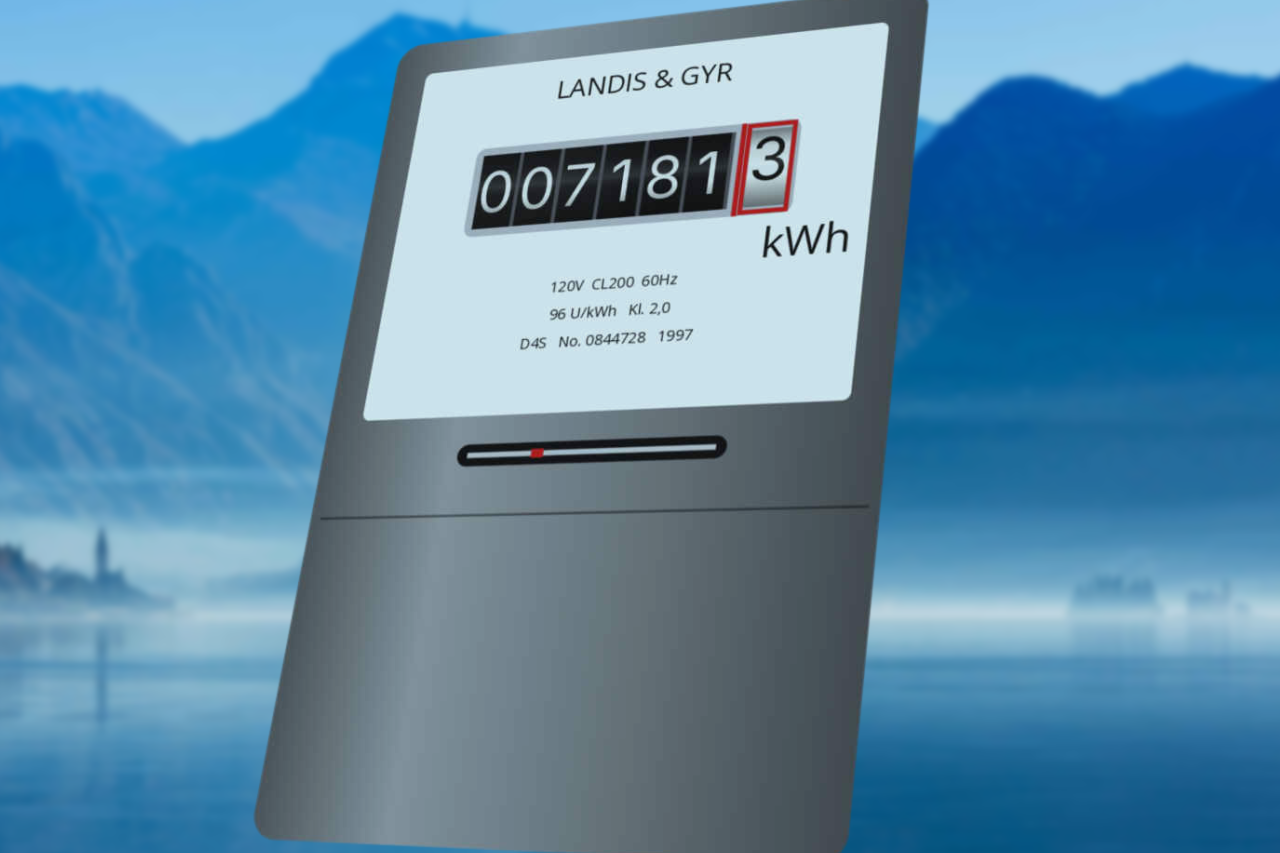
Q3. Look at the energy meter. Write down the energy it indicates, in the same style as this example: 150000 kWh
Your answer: 7181.3 kWh
